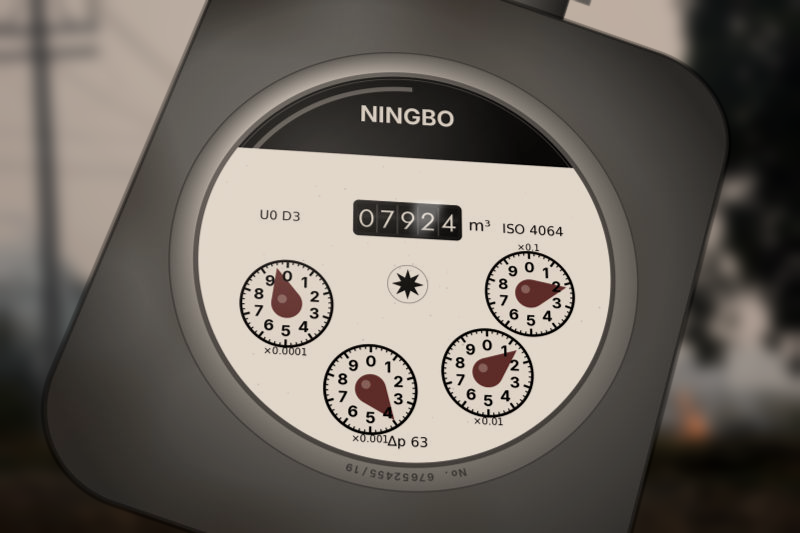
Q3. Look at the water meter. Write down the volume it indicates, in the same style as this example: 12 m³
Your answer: 7924.2139 m³
